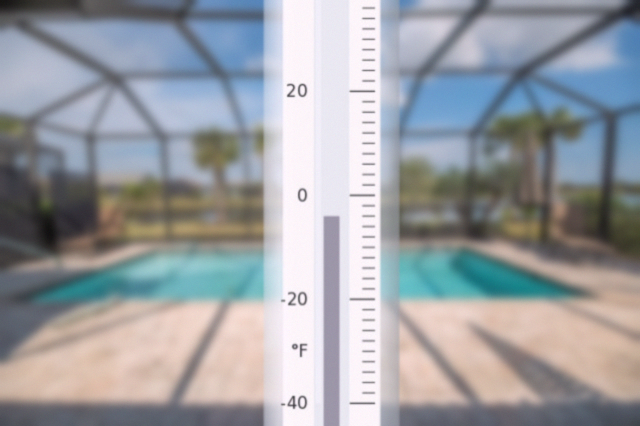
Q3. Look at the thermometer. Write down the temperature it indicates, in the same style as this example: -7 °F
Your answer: -4 °F
